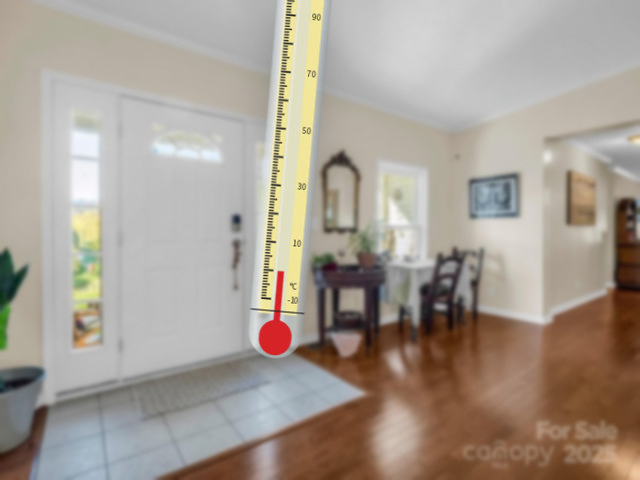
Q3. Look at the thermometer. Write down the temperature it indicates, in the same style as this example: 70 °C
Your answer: 0 °C
